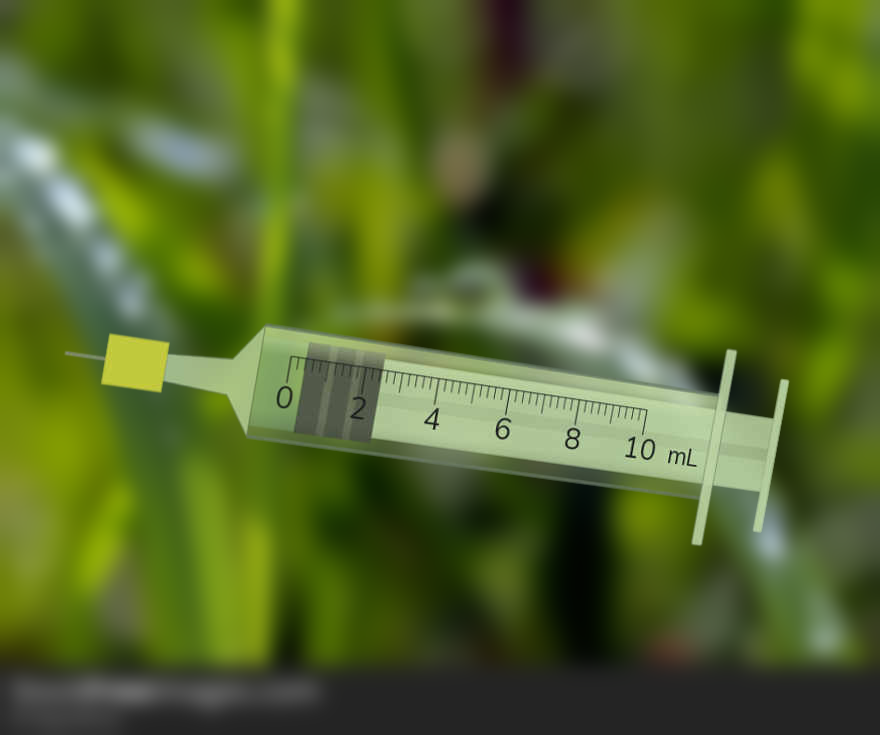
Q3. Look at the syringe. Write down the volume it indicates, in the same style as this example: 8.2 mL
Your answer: 0.4 mL
